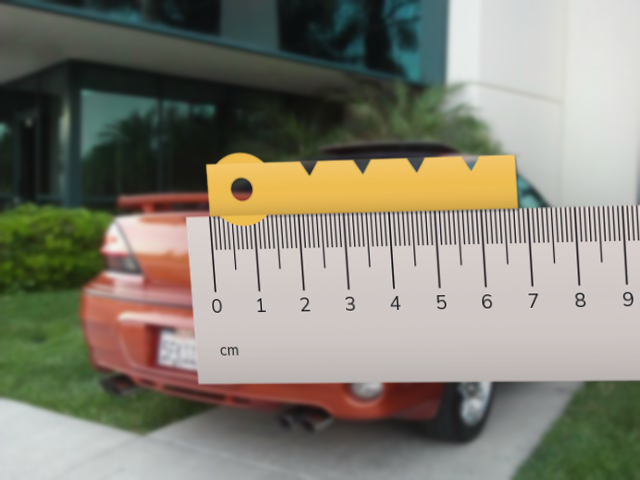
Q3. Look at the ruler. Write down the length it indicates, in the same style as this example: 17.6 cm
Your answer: 6.8 cm
